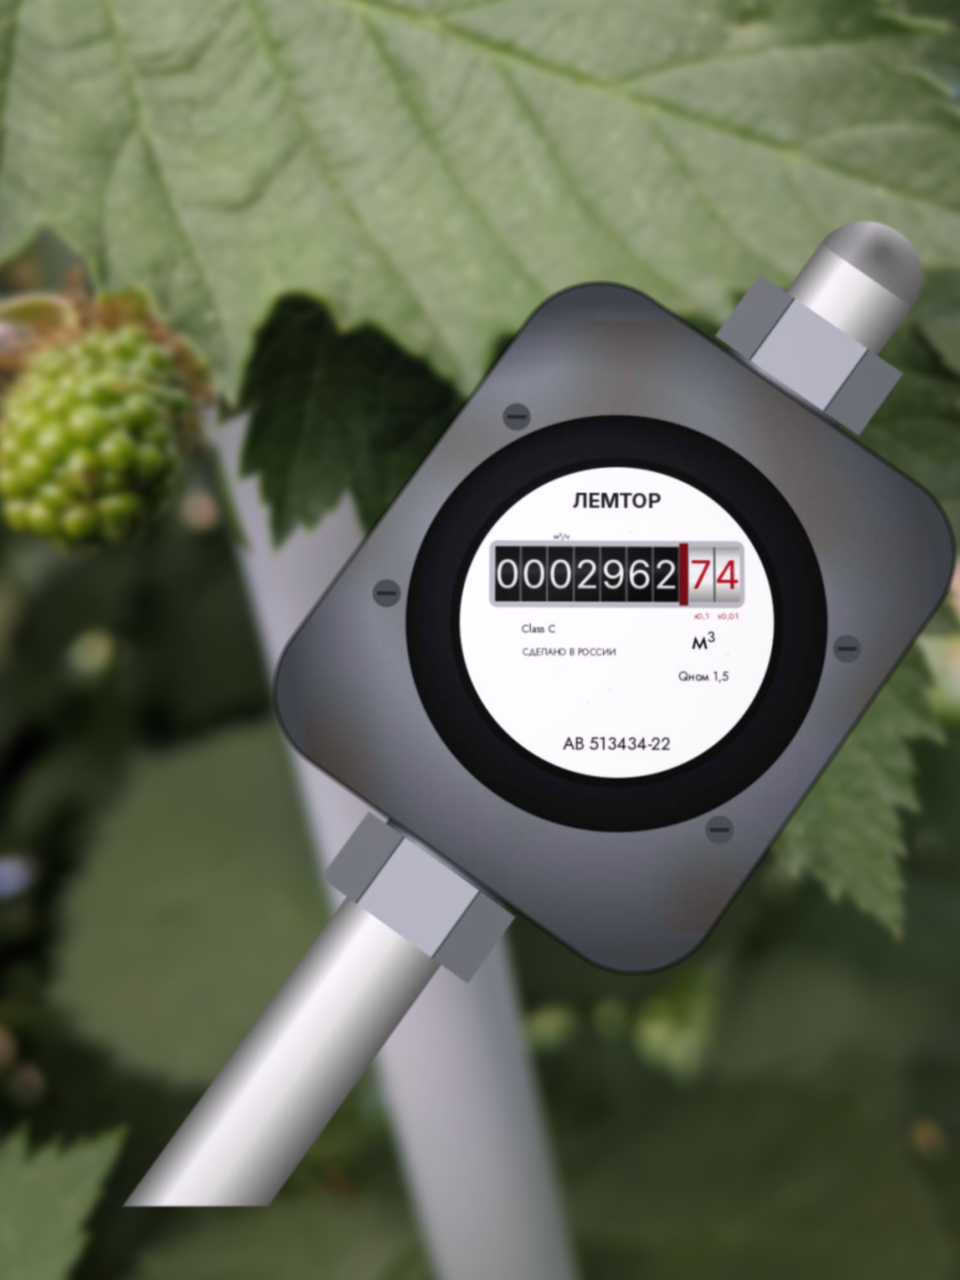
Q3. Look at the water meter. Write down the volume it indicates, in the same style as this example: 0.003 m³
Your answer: 2962.74 m³
